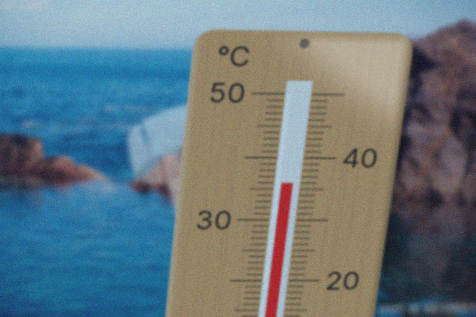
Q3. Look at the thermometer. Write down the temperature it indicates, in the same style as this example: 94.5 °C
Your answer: 36 °C
